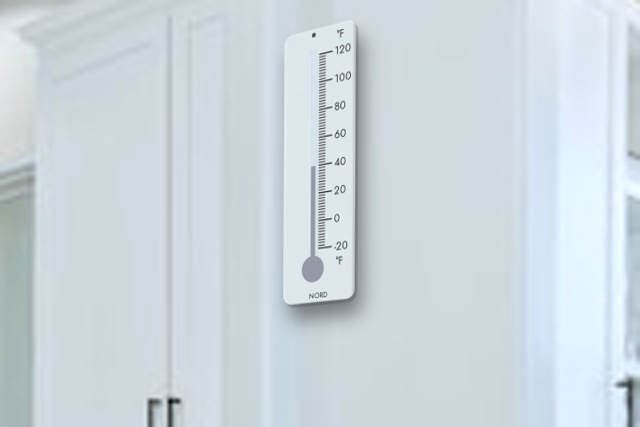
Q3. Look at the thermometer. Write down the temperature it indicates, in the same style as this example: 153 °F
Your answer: 40 °F
